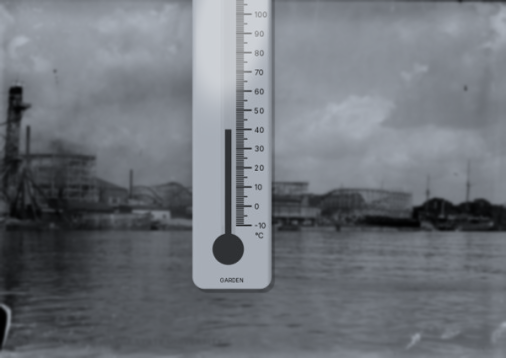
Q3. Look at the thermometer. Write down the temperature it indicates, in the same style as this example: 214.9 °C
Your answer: 40 °C
